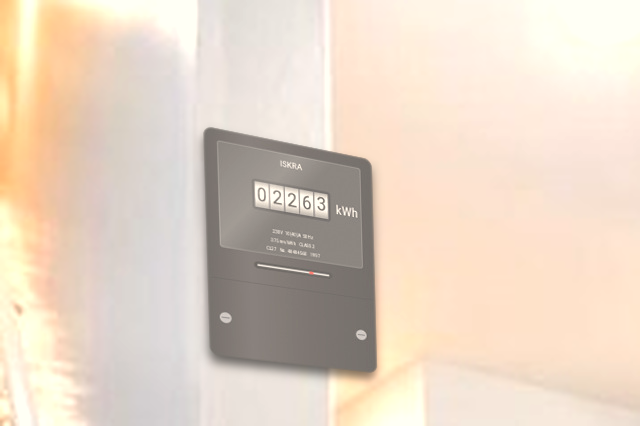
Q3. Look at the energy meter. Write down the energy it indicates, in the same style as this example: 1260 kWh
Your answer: 2263 kWh
